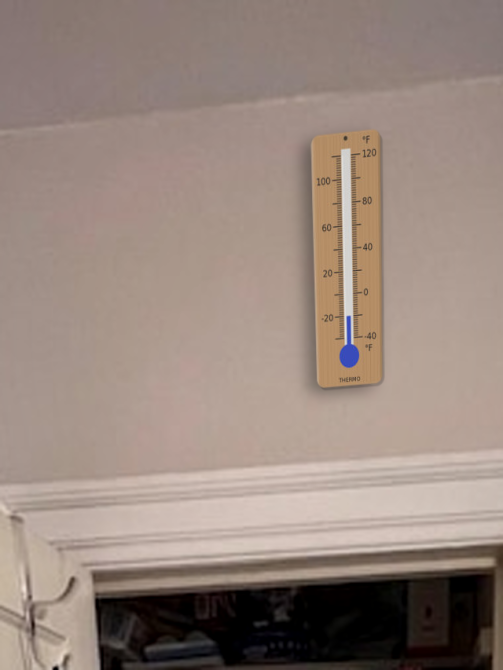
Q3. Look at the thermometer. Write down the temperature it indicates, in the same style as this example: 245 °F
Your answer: -20 °F
